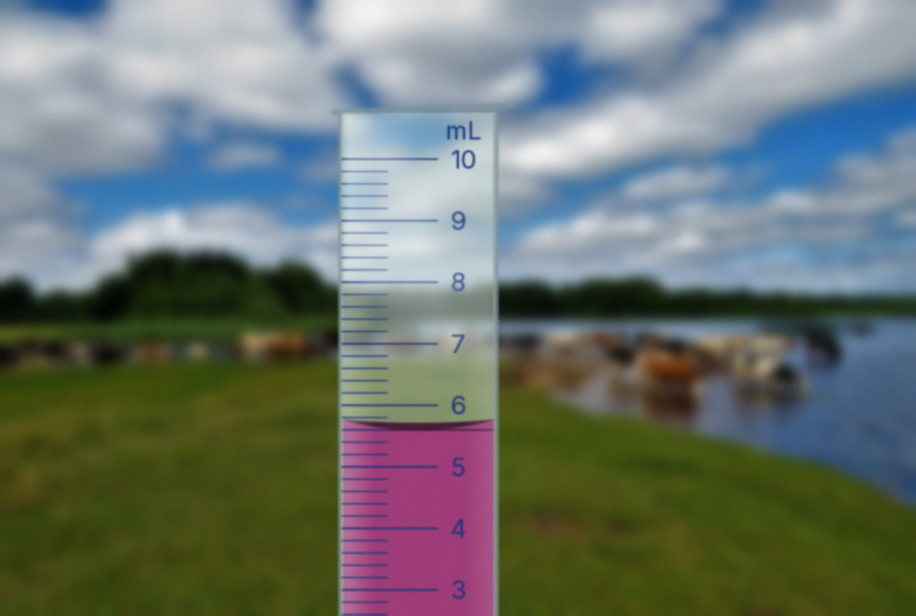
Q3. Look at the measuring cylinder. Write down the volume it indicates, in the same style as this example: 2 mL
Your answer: 5.6 mL
